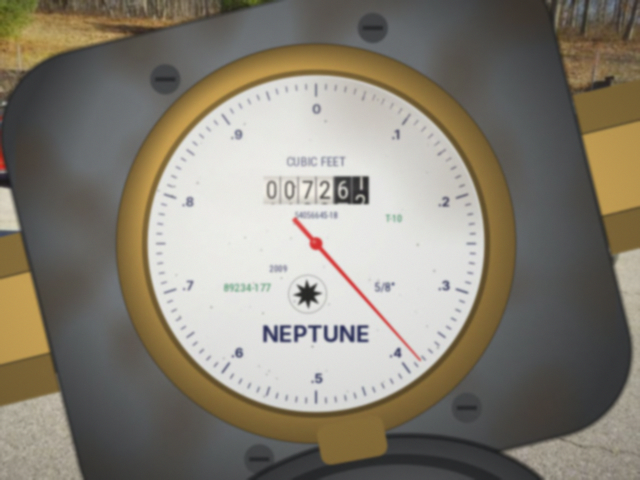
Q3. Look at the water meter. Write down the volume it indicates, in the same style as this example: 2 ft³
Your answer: 7261.38 ft³
